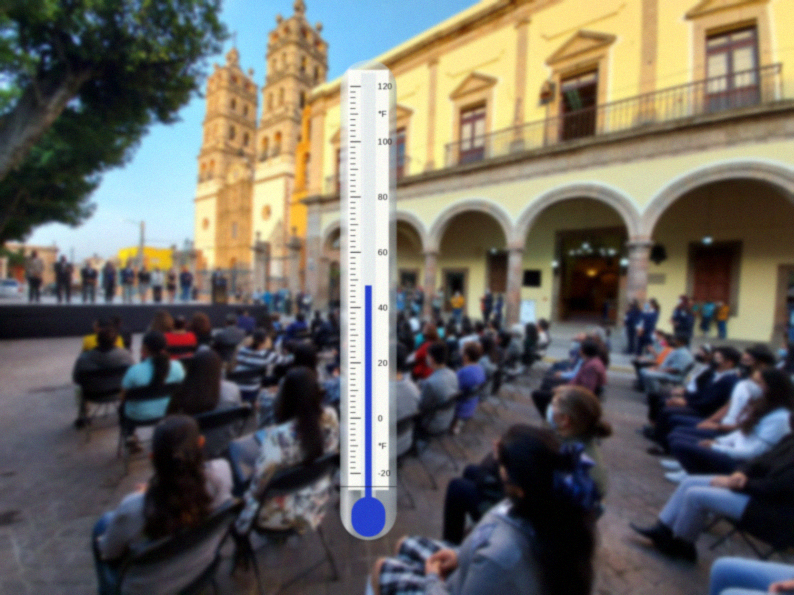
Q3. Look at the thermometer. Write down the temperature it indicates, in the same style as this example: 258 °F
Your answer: 48 °F
